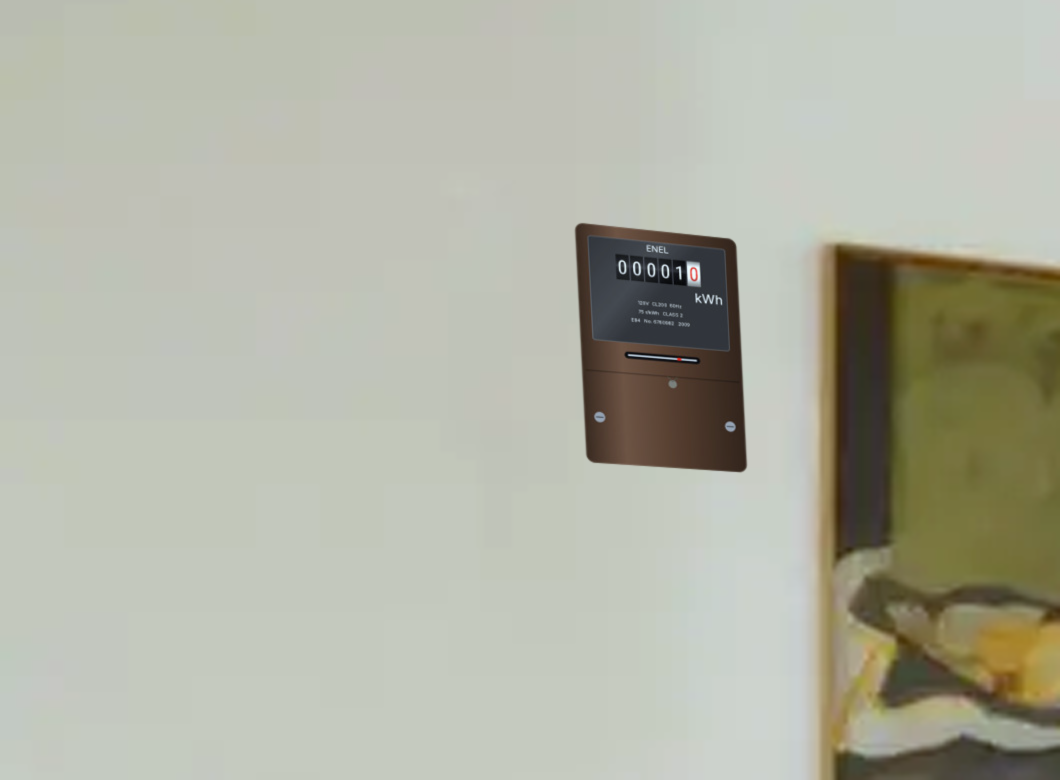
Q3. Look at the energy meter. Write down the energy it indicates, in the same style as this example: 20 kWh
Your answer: 1.0 kWh
